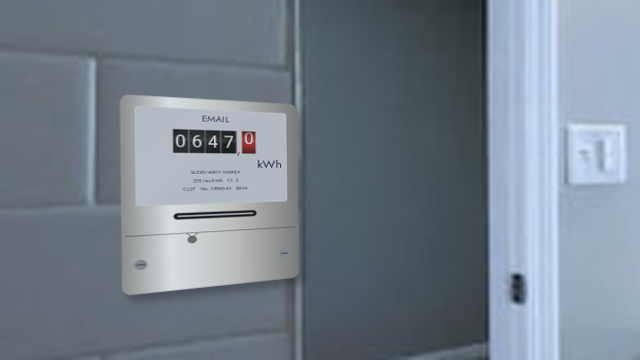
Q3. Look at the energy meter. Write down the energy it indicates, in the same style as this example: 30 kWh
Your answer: 647.0 kWh
